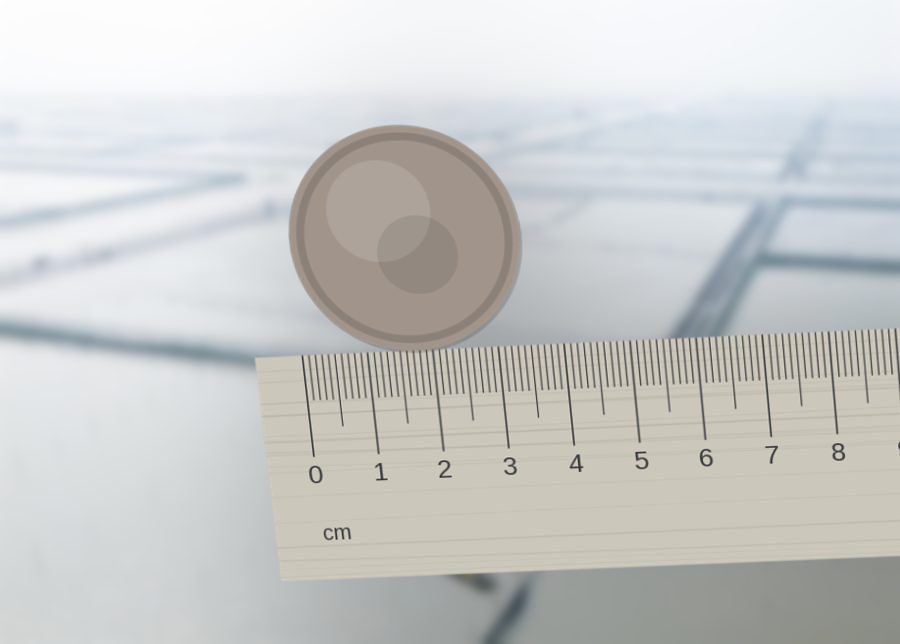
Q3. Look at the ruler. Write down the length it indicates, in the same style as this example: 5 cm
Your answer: 3.5 cm
